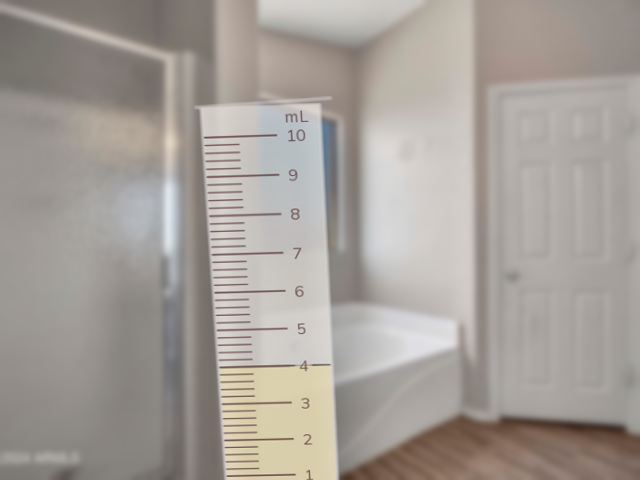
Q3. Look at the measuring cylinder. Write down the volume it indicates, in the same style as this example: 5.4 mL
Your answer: 4 mL
